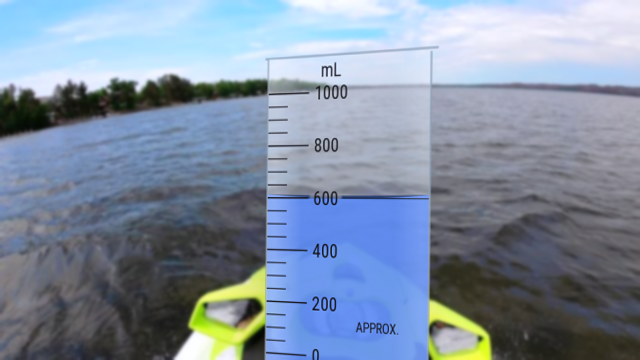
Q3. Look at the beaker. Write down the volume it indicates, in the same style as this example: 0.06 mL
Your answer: 600 mL
